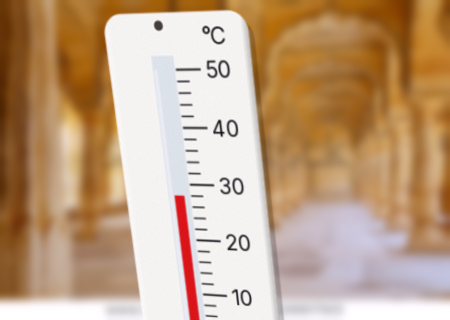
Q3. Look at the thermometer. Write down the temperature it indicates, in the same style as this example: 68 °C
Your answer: 28 °C
